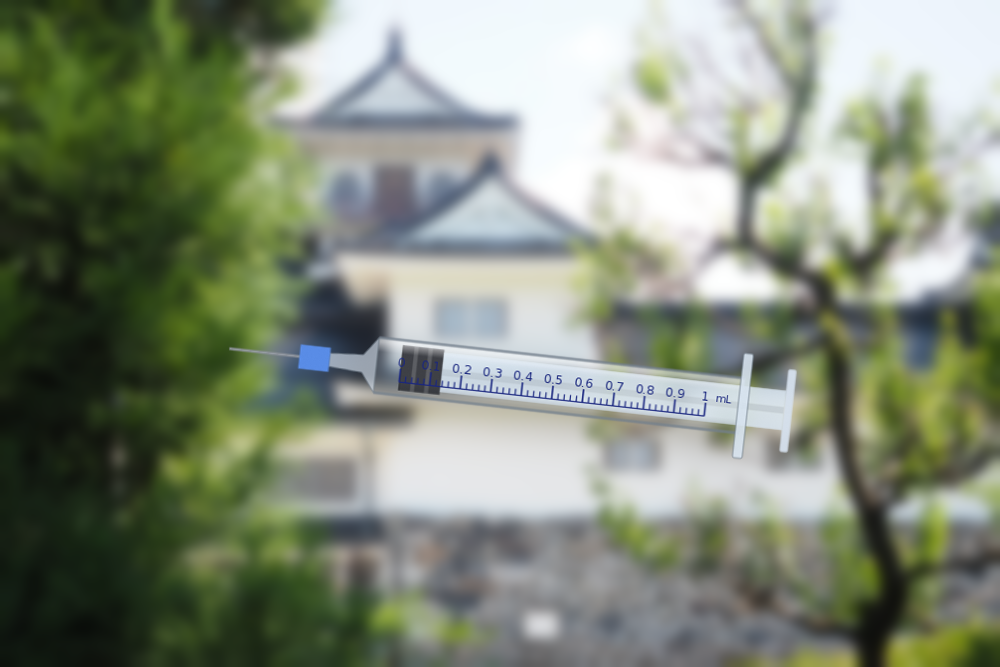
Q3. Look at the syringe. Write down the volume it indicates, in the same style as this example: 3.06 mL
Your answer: 0 mL
